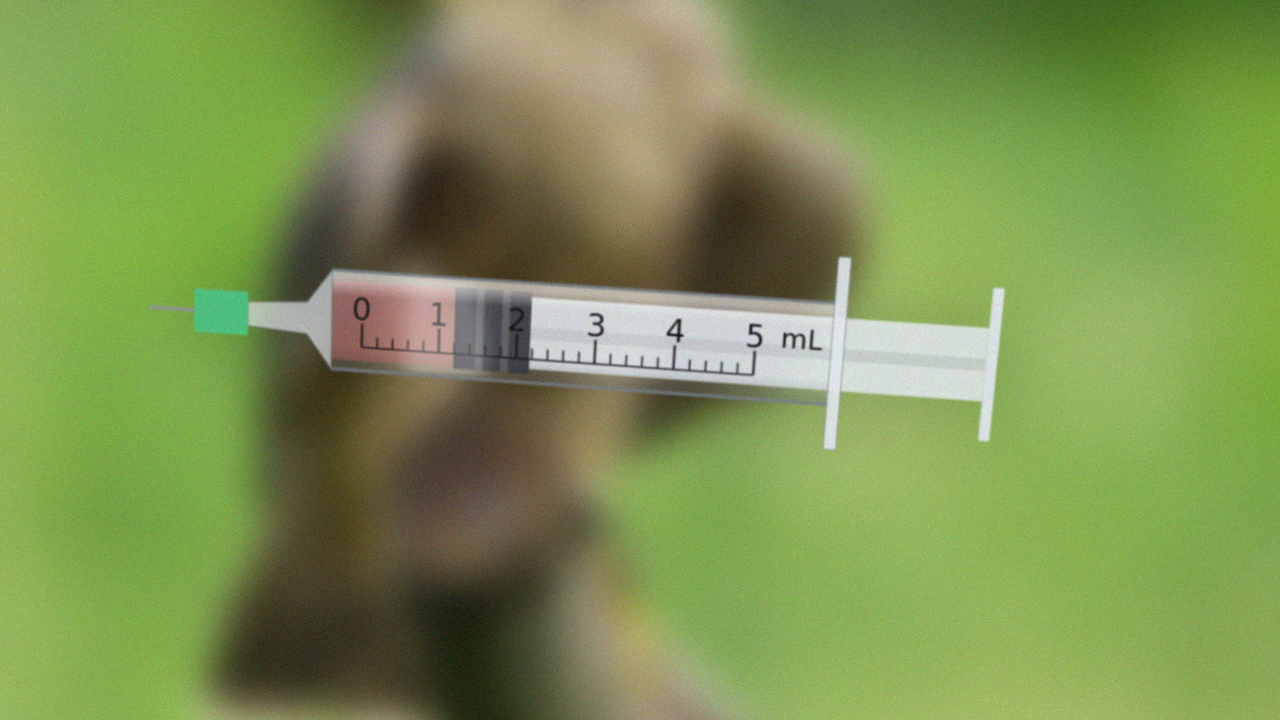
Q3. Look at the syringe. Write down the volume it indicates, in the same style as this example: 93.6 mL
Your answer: 1.2 mL
